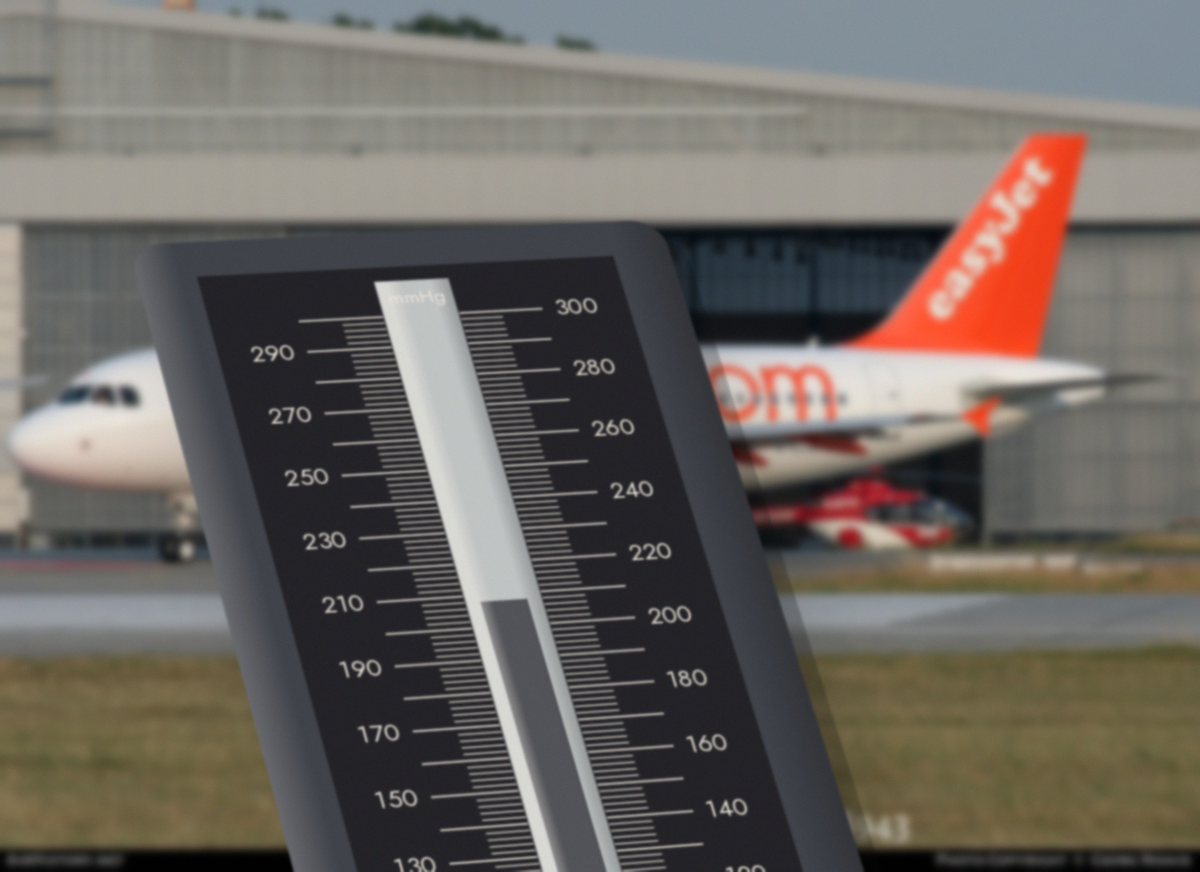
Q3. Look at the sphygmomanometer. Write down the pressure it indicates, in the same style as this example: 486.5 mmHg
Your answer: 208 mmHg
